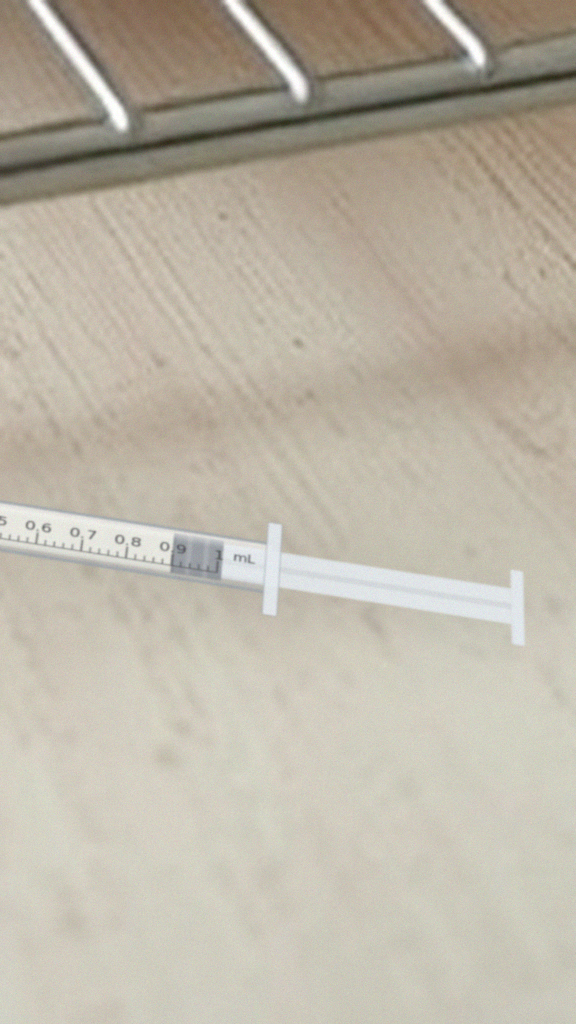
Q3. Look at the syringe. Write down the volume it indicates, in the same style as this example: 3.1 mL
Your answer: 0.9 mL
